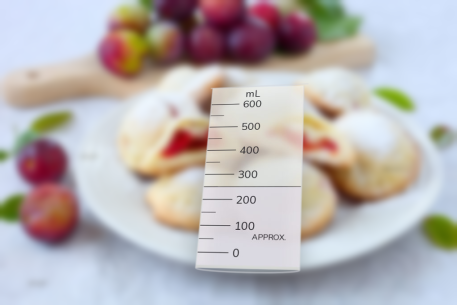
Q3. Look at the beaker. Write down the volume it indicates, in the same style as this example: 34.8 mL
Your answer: 250 mL
